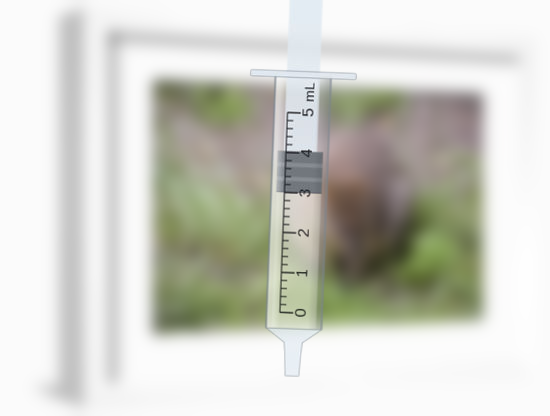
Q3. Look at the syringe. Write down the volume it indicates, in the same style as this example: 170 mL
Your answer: 3 mL
